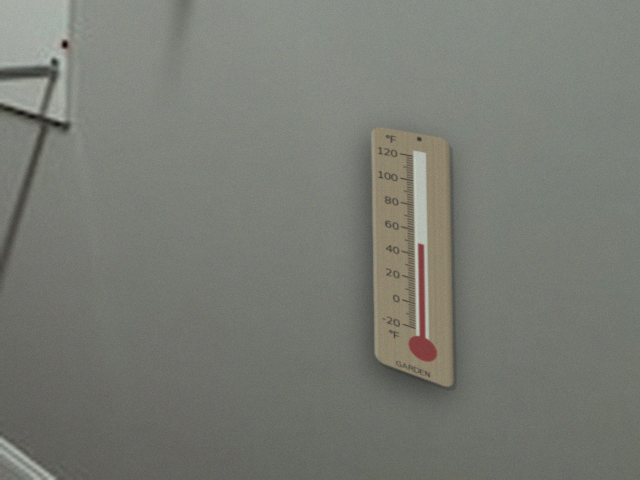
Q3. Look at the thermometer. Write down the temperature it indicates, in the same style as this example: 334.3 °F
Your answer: 50 °F
